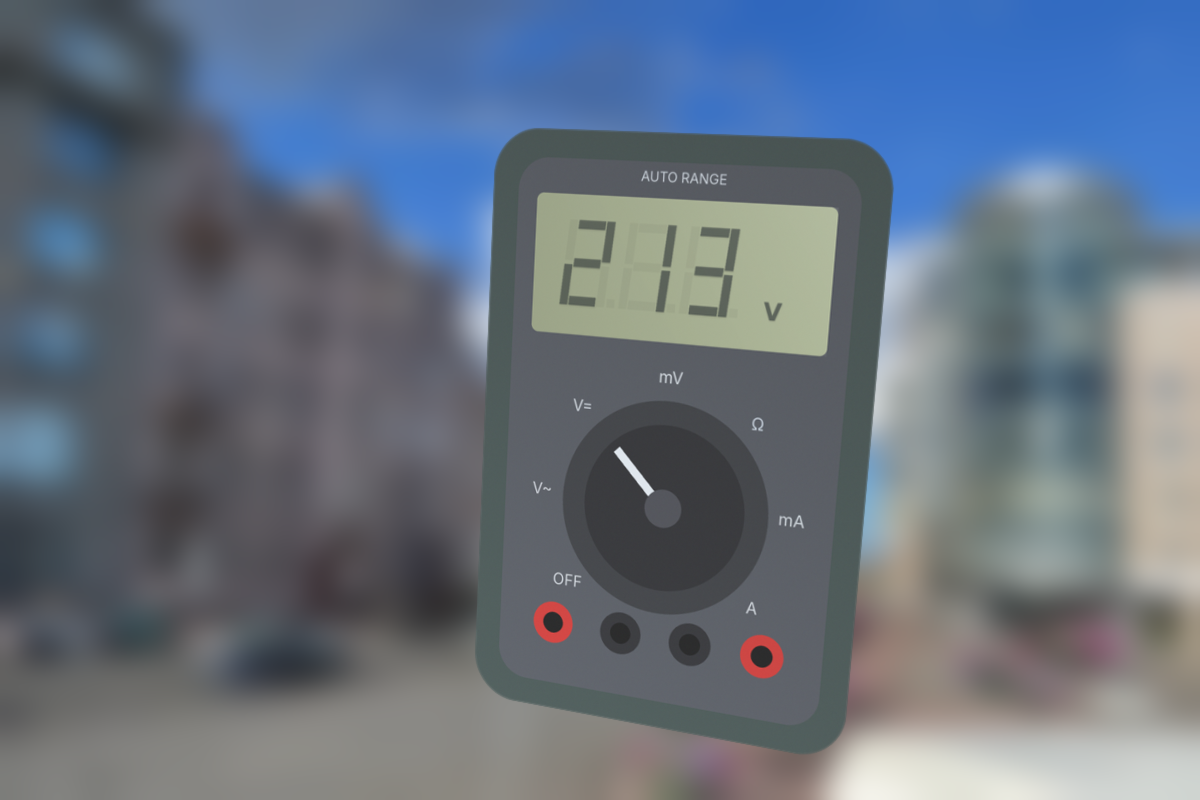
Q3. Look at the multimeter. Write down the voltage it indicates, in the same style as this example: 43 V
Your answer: 213 V
